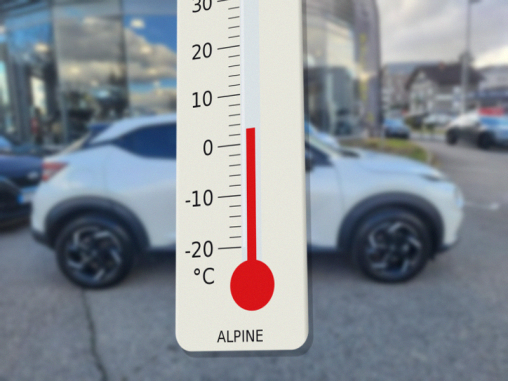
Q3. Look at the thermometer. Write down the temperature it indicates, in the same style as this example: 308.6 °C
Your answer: 3 °C
